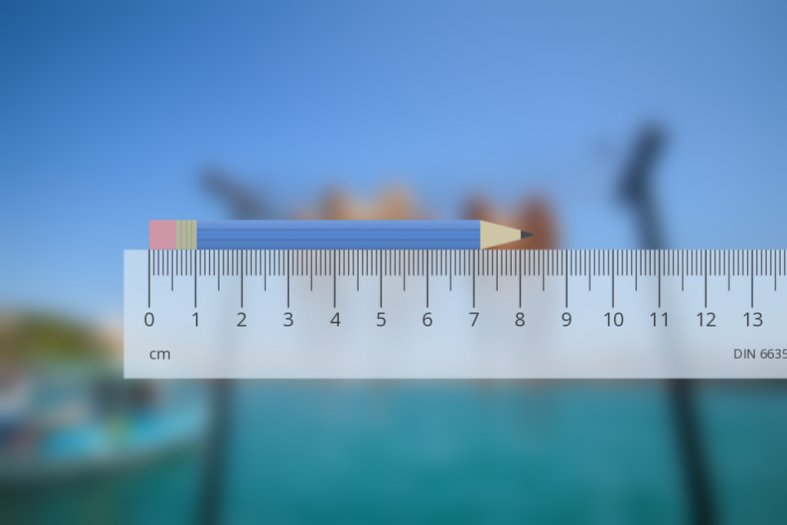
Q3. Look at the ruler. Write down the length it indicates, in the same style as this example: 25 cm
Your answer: 8.3 cm
